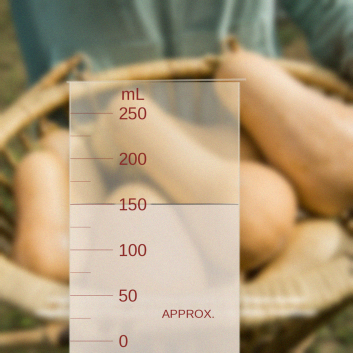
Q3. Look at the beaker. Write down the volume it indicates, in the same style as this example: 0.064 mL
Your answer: 150 mL
